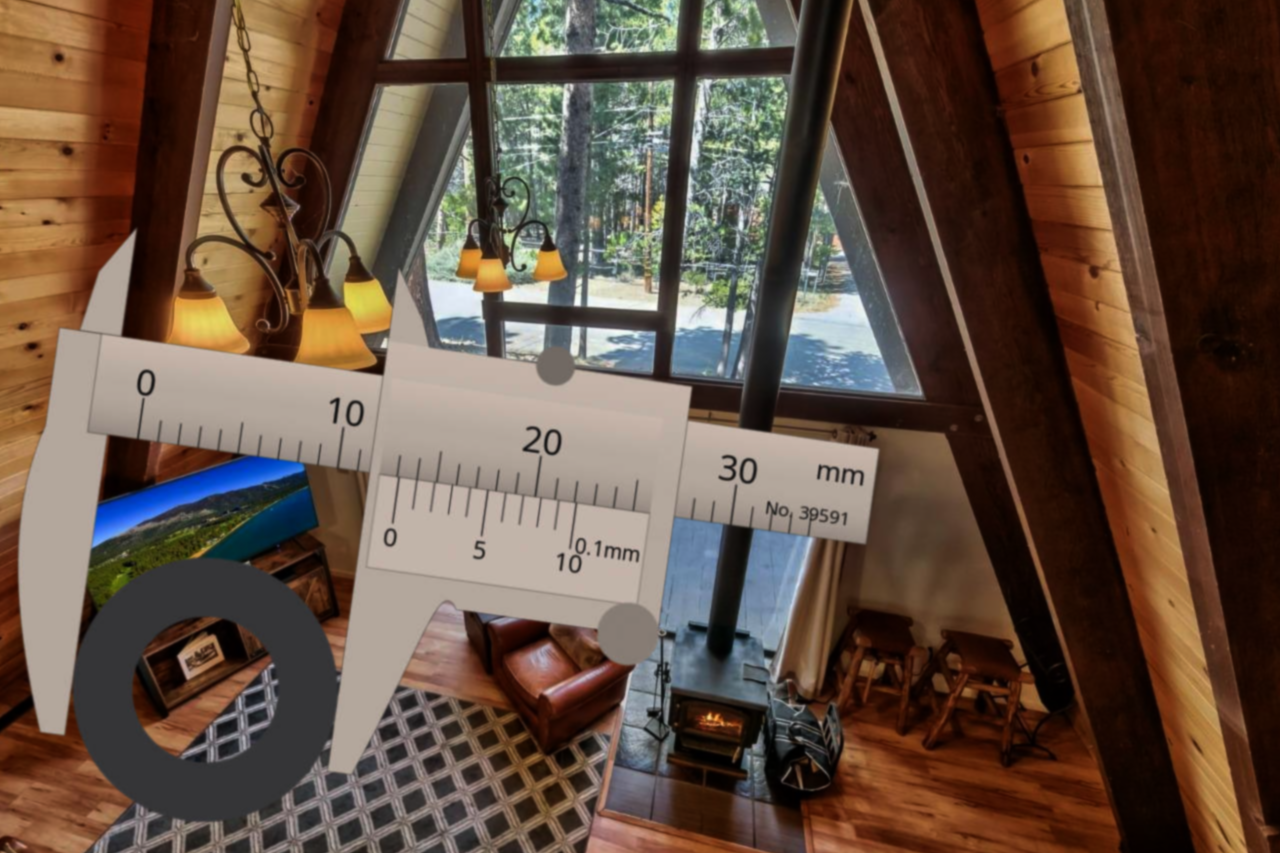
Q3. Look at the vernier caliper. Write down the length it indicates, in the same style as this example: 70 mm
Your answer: 13.1 mm
